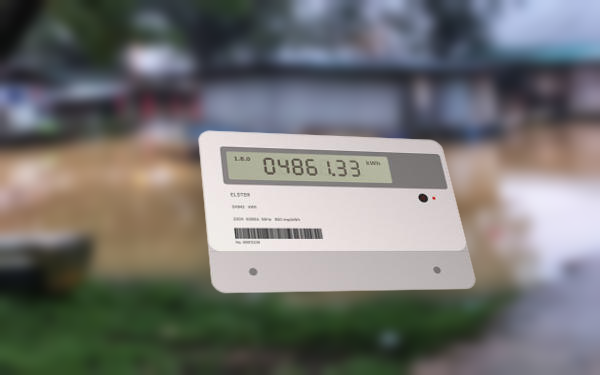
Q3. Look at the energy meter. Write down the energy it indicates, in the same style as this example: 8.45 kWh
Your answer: 4861.33 kWh
